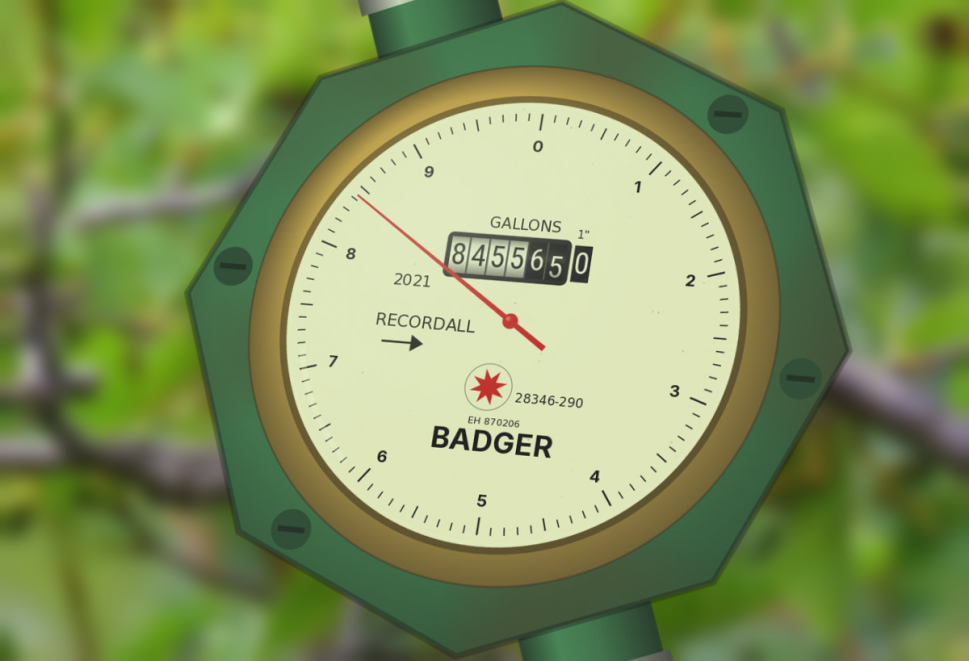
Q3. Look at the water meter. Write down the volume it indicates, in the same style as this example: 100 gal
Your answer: 8455648.4 gal
